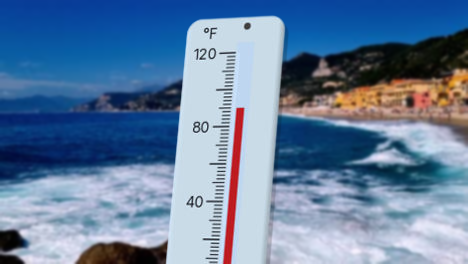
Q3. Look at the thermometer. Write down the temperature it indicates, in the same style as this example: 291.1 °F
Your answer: 90 °F
